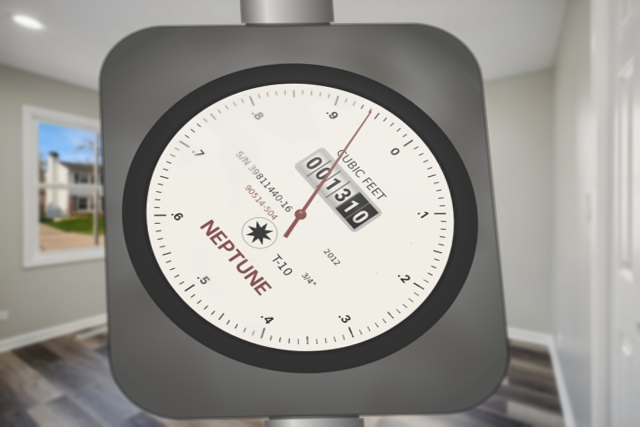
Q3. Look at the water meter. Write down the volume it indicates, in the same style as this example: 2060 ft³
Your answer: 1309.94 ft³
